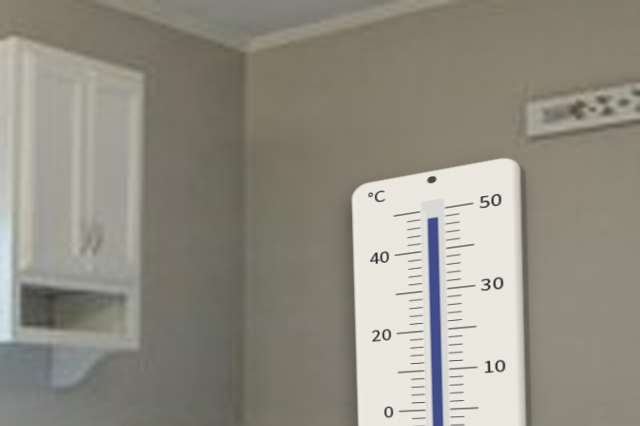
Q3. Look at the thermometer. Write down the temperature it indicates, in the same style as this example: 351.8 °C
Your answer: 48 °C
